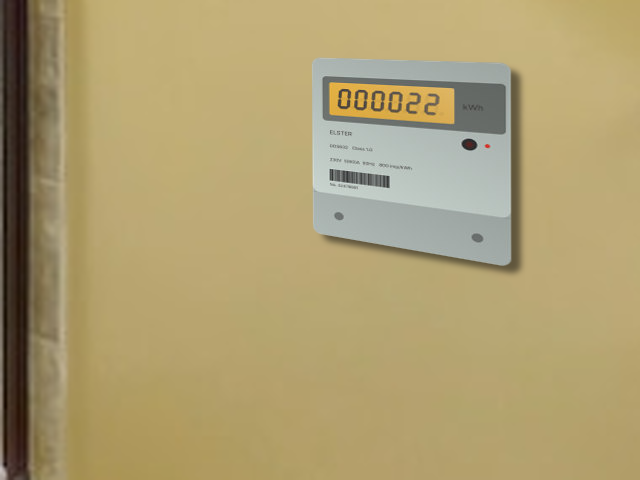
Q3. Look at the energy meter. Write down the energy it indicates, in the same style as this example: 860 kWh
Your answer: 22 kWh
